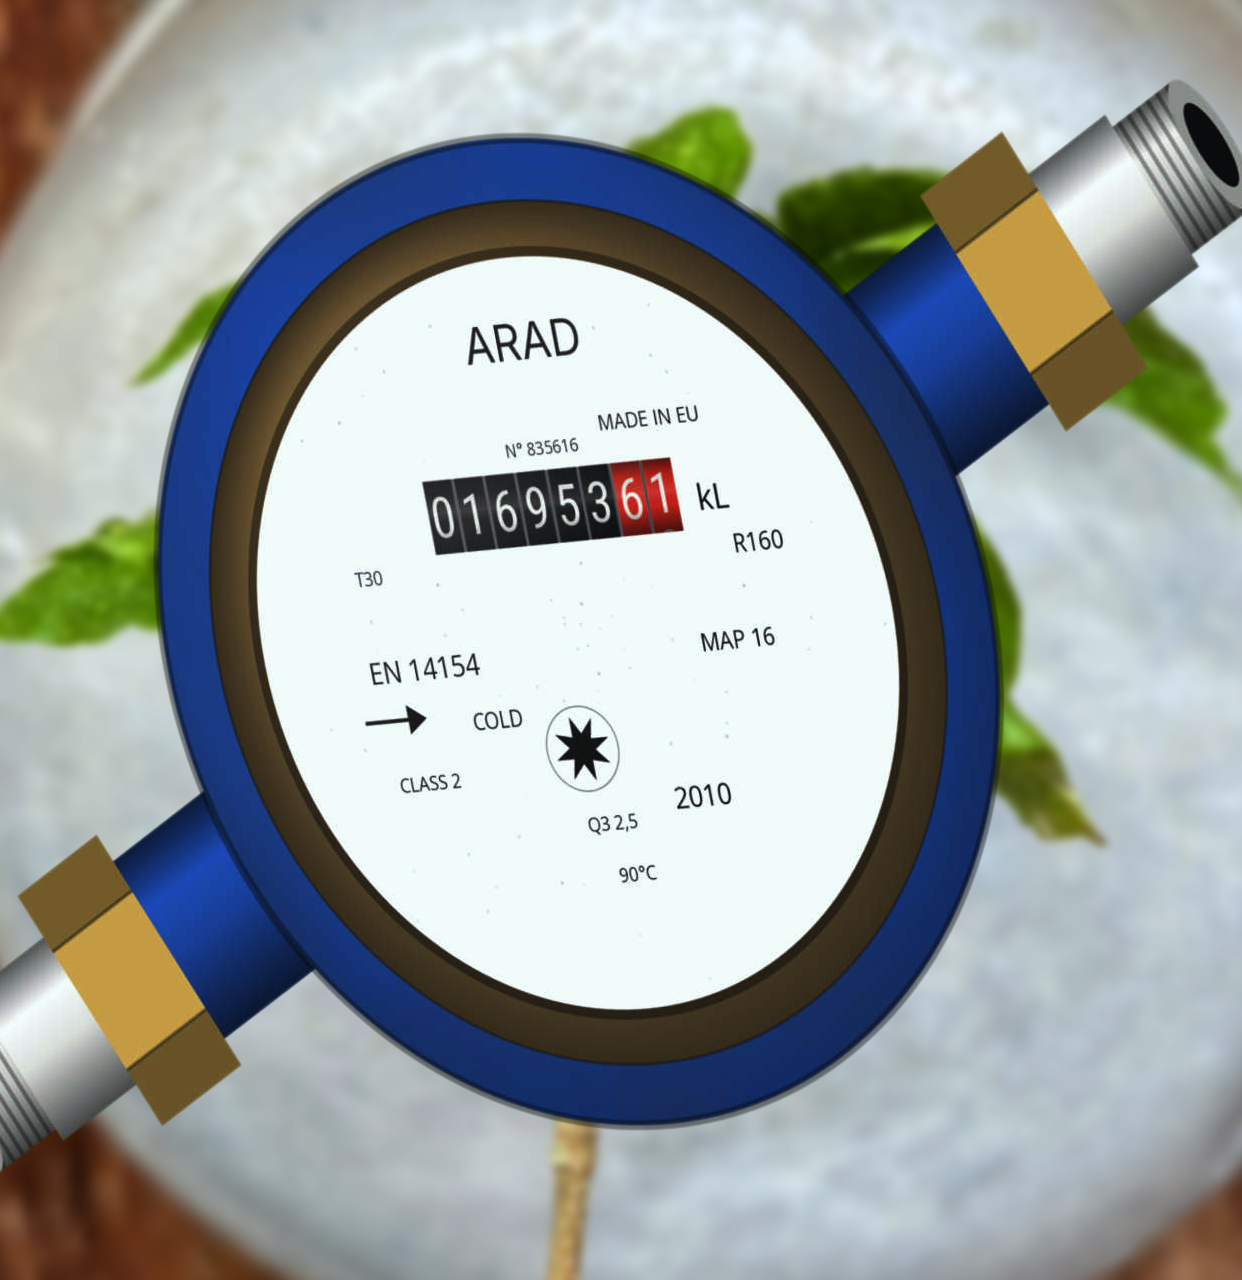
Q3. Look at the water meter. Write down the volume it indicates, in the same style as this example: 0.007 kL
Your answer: 16953.61 kL
